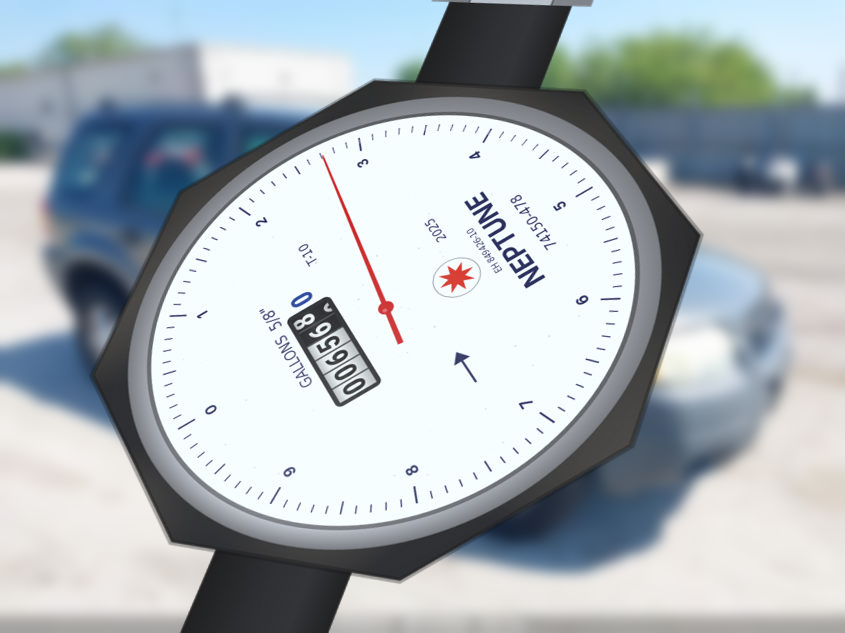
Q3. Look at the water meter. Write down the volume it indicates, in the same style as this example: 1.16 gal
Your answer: 65682.7 gal
